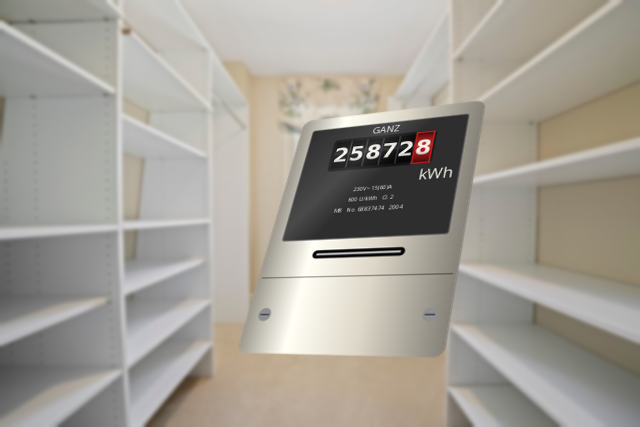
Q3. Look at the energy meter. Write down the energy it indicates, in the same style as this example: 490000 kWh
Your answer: 25872.8 kWh
